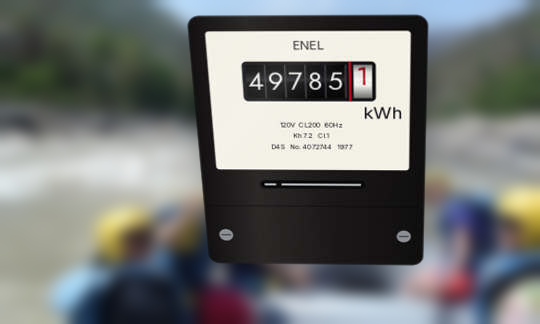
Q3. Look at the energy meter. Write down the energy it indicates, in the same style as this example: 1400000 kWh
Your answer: 49785.1 kWh
